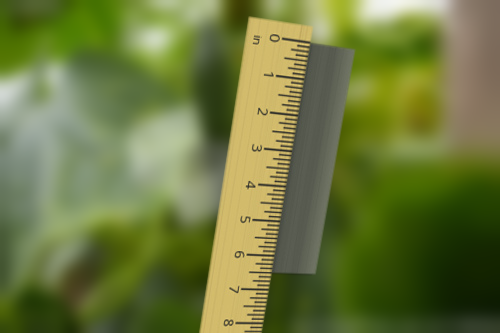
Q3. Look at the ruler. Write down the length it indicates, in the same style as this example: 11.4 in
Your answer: 6.5 in
